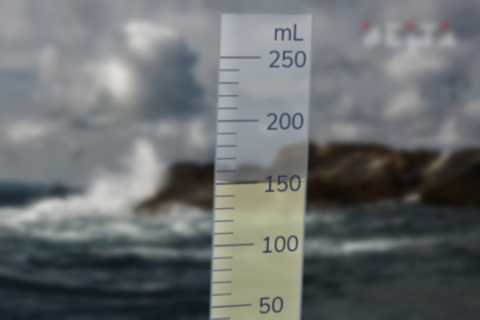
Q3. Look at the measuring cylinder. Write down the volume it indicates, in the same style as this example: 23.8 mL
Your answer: 150 mL
